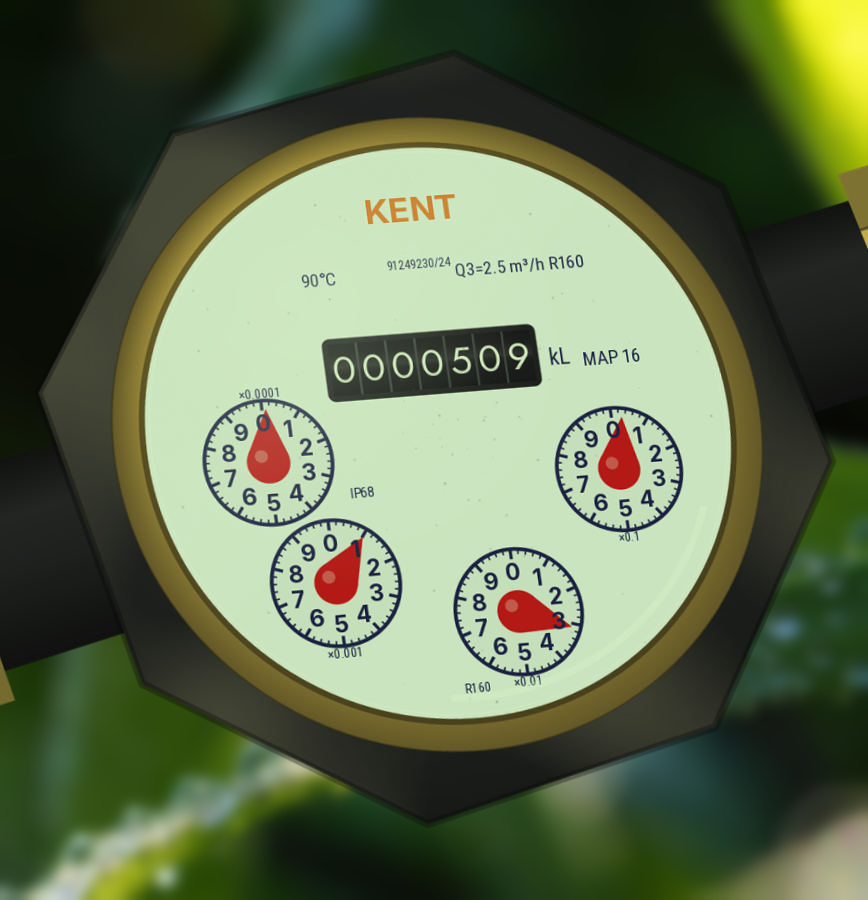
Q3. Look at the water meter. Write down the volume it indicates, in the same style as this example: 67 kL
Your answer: 509.0310 kL
